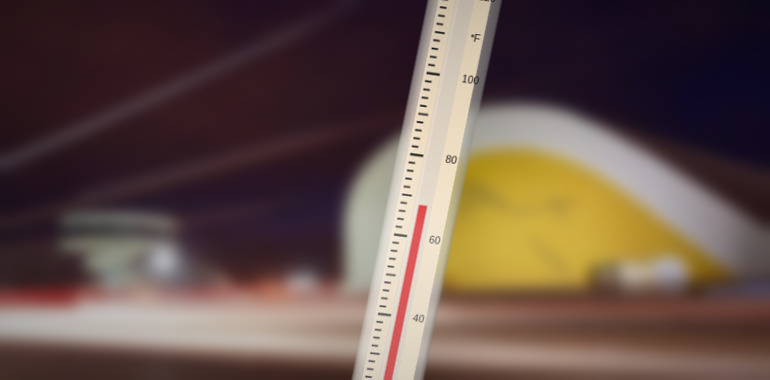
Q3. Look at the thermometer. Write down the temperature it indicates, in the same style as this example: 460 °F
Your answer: 68 °F
